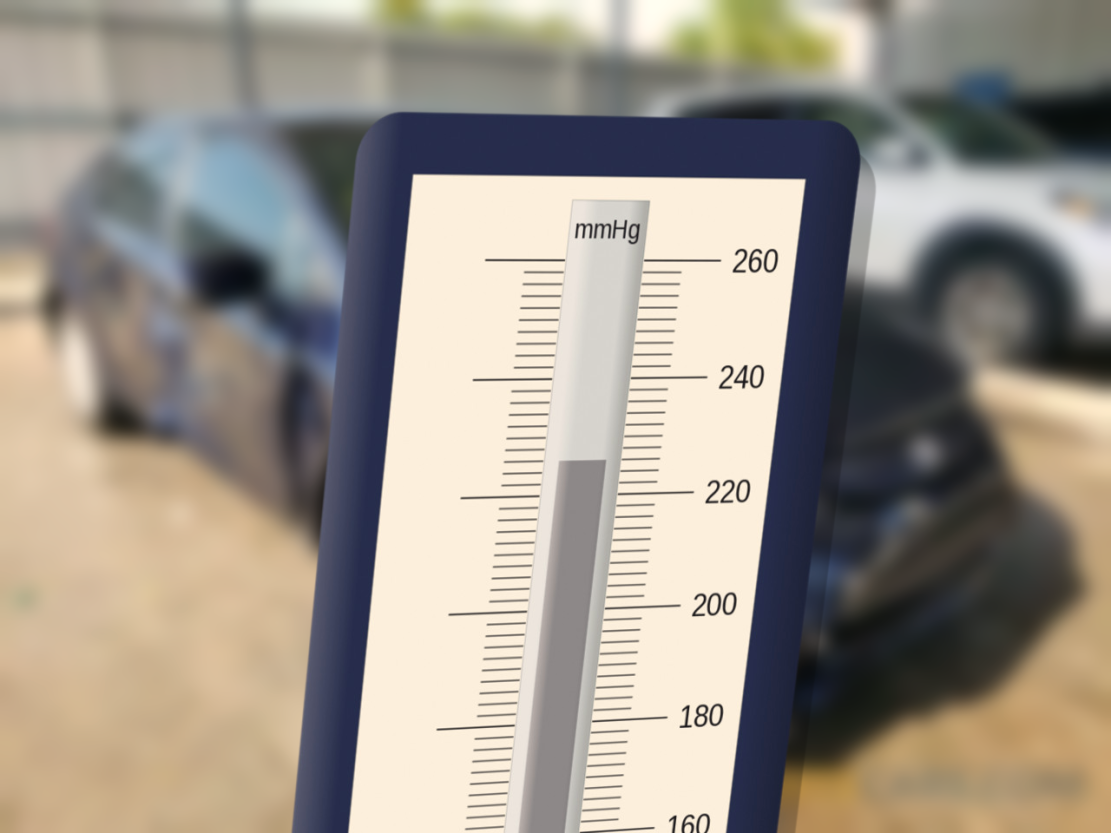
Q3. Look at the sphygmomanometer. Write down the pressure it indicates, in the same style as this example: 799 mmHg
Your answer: 226 mmHg
